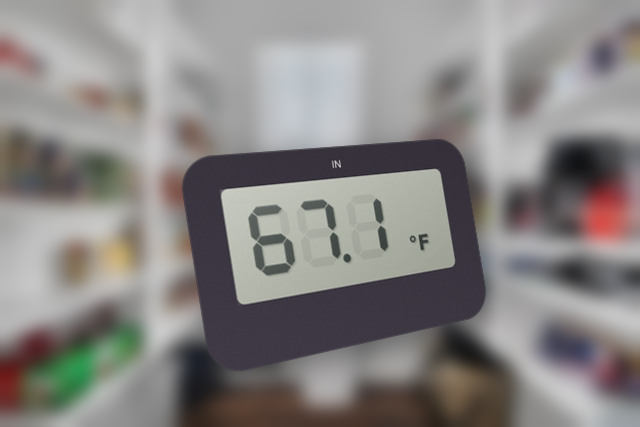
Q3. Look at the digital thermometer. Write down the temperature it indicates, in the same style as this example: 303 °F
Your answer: 67.1 °F
